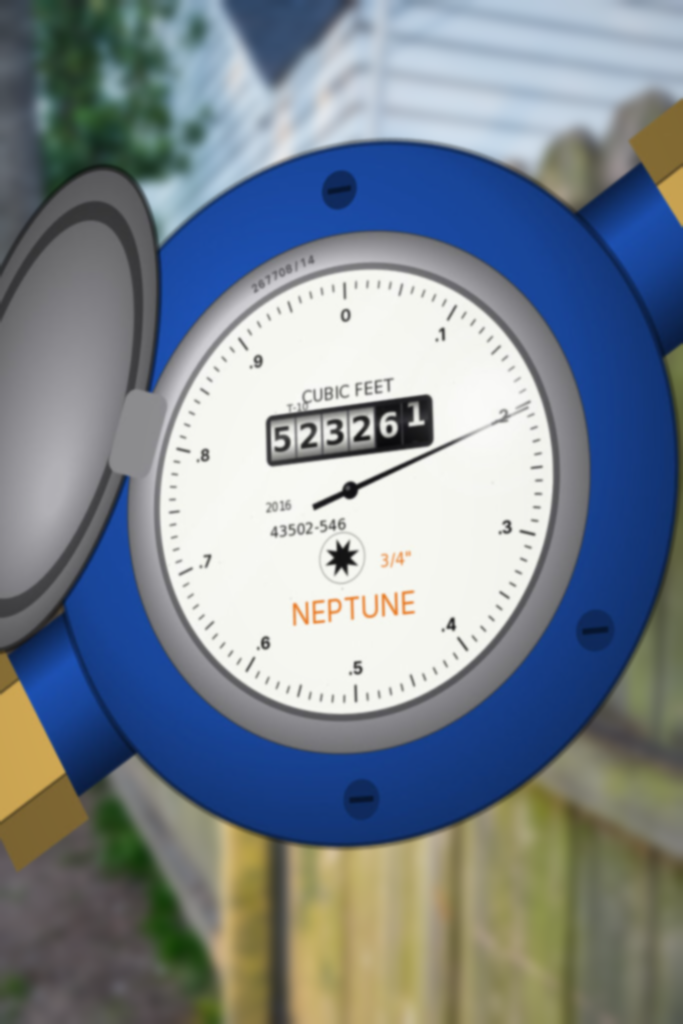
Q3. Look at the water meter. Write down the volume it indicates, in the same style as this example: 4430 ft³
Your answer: 523261.20 ft³
